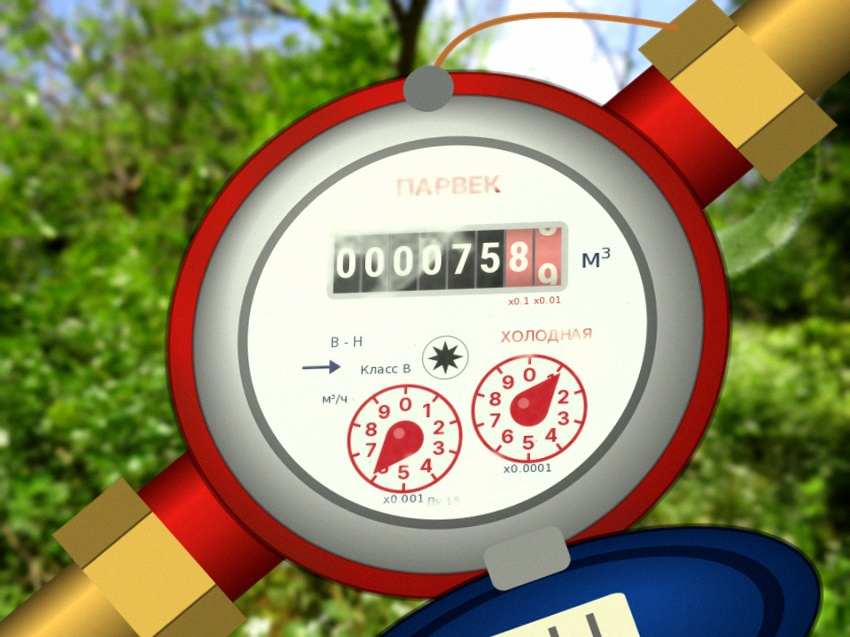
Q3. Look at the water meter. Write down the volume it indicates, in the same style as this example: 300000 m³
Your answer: 75.8861 m³
